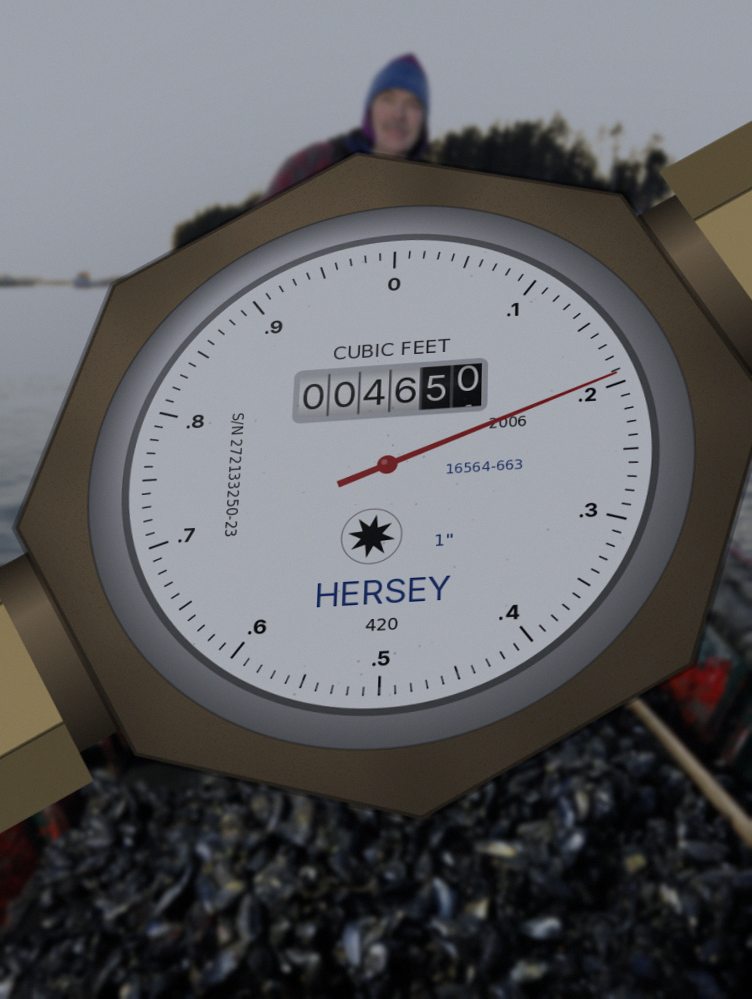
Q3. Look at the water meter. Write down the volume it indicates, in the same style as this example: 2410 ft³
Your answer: 4650.19 ft³
